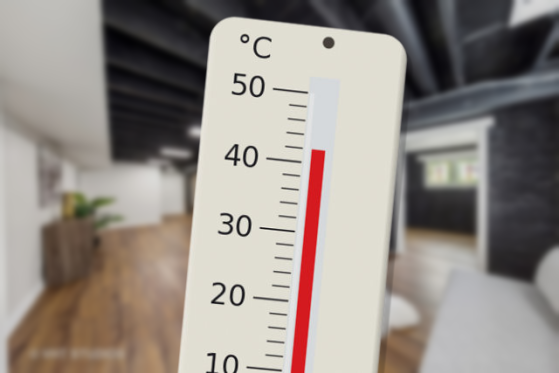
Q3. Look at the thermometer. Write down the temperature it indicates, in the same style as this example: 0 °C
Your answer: 42 °C
